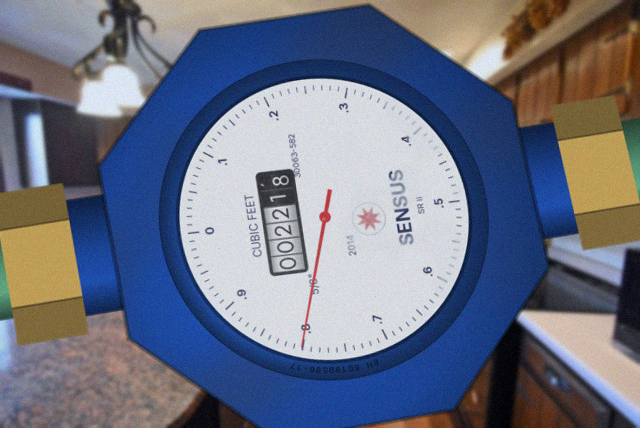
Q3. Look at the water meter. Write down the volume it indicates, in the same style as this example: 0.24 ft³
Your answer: 2217.80 ft³
